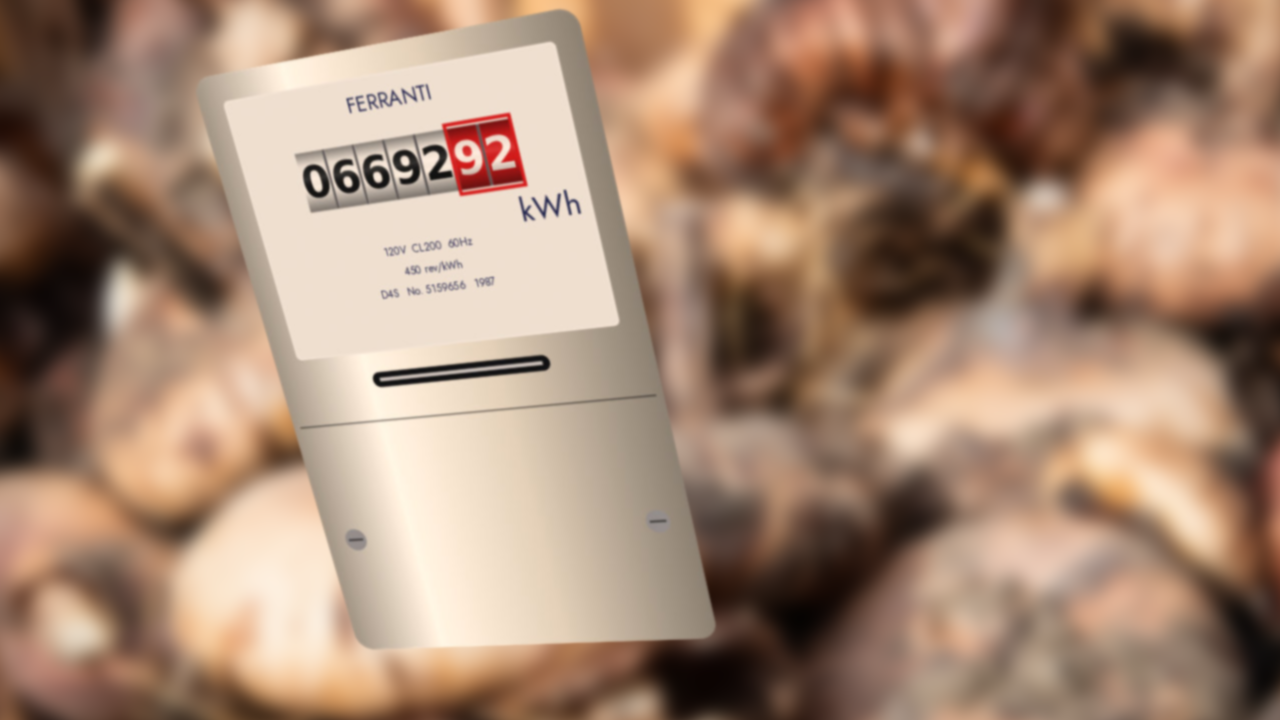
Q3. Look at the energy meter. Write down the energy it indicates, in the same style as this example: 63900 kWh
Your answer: 6692.92 kWh
